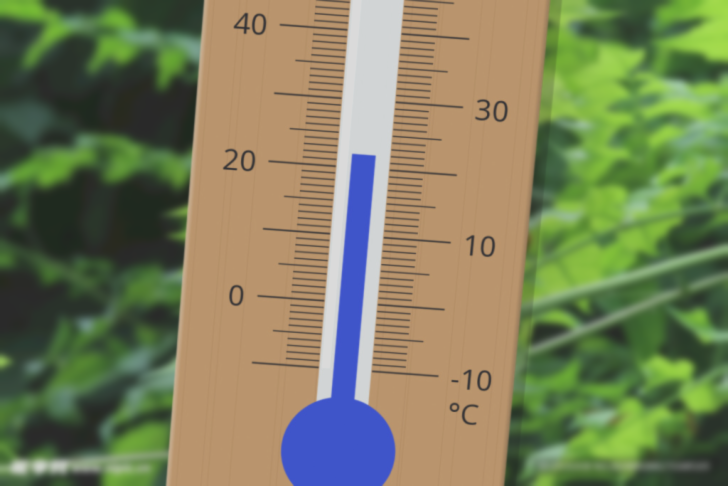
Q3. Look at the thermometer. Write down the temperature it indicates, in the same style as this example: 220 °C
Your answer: 22 °C
